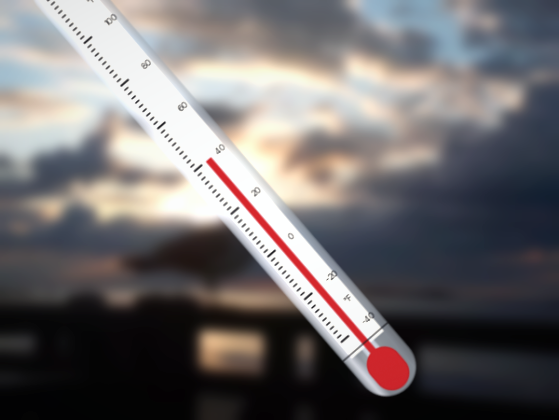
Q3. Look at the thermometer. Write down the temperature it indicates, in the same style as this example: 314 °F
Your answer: 40 °F
